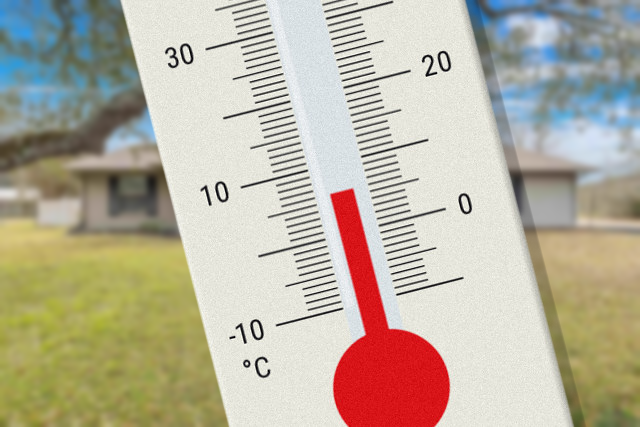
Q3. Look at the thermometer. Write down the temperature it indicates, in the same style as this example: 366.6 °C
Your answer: 6 °C
